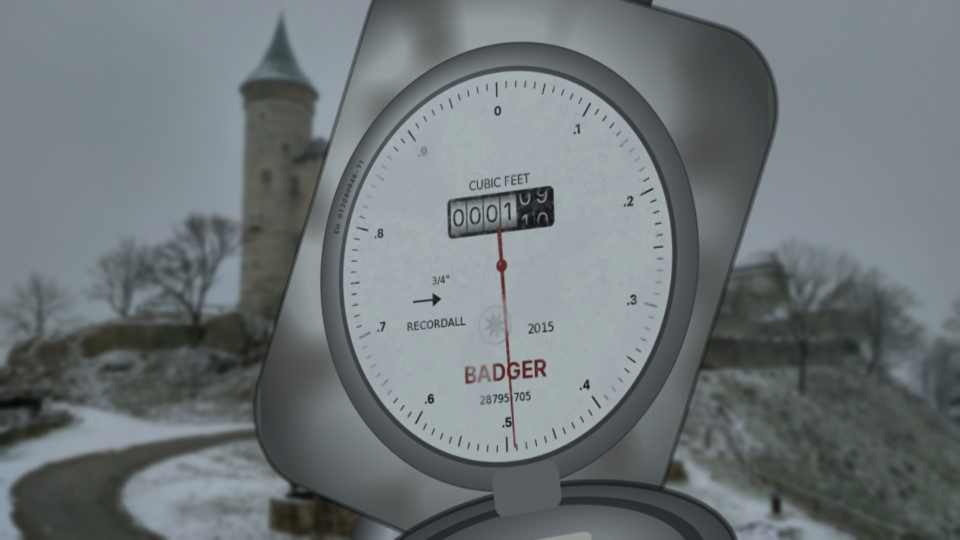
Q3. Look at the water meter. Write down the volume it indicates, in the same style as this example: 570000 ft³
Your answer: 109.49 ft³
